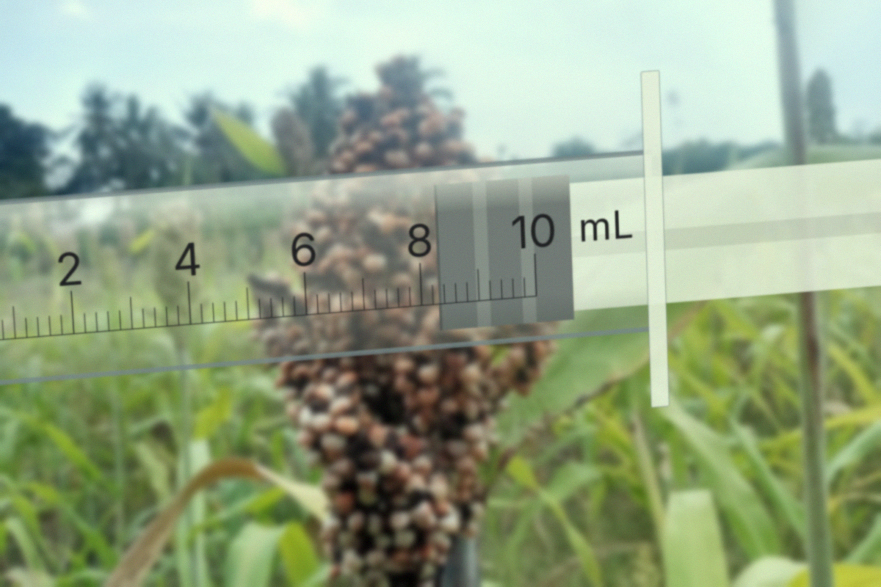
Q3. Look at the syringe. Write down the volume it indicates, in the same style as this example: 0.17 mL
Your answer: 8.3 mL
